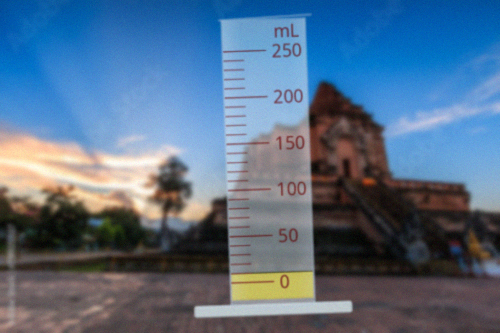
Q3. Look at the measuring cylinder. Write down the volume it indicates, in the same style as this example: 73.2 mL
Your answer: 10 mL
